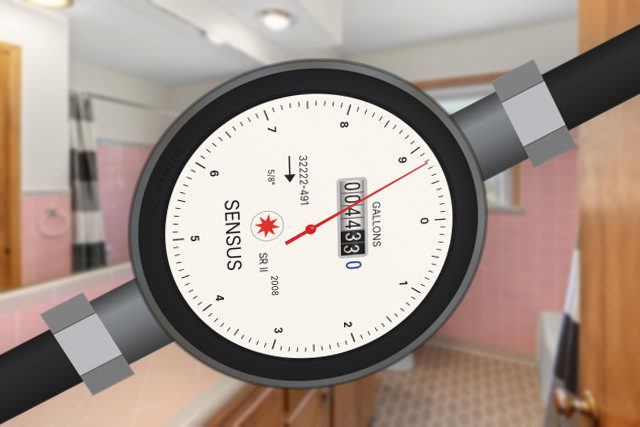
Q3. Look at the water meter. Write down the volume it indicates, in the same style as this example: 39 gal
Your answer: 44329.2 gal
